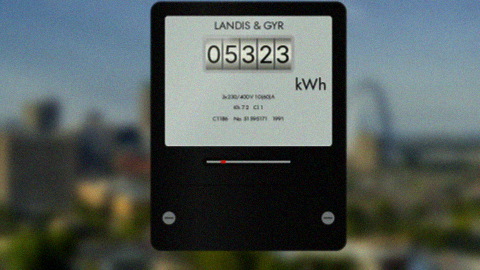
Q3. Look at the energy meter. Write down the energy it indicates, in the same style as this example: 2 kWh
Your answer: 5323 kWh
